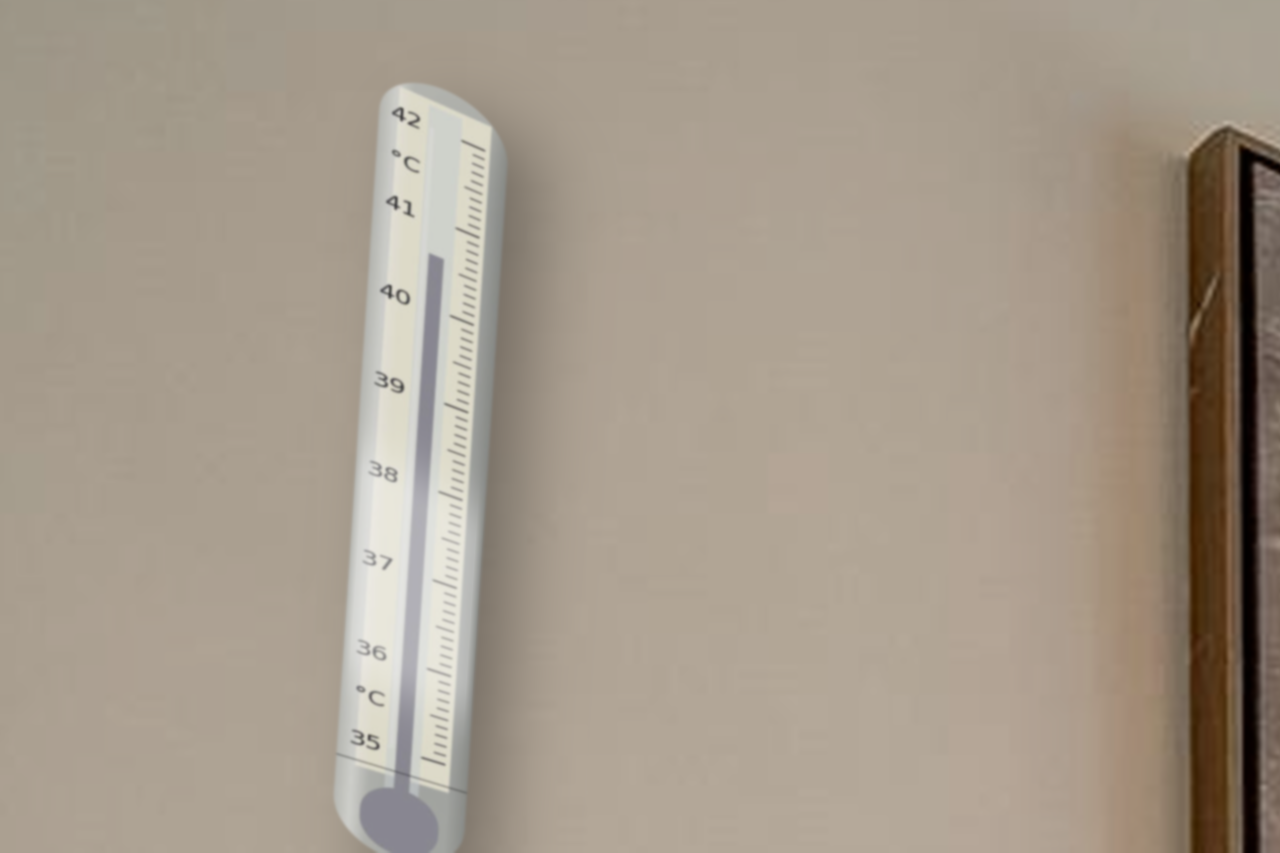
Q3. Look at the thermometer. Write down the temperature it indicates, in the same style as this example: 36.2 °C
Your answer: 40.6 °C
